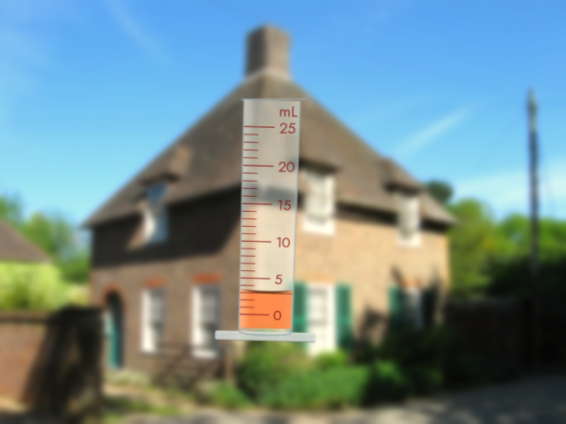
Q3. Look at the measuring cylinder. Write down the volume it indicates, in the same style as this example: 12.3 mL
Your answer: 3 mL
